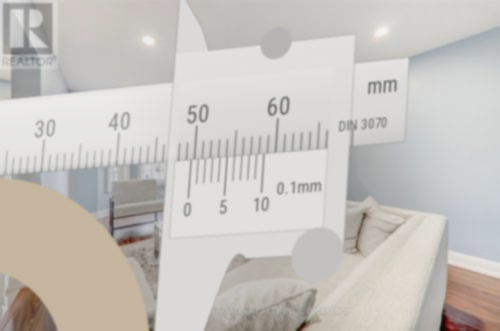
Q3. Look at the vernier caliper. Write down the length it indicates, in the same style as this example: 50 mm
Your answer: 49.6 mm
